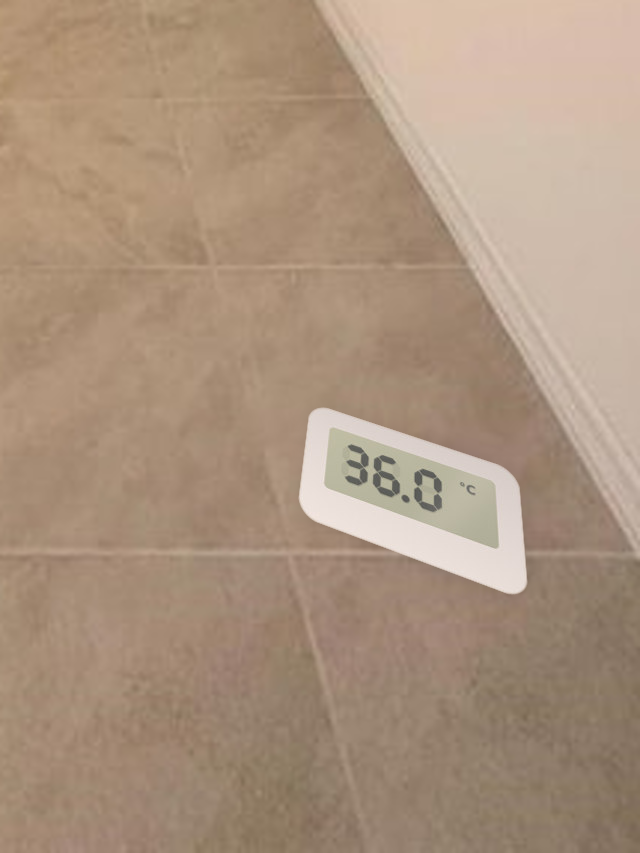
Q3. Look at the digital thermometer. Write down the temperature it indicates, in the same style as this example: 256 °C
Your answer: 36.0 °C
